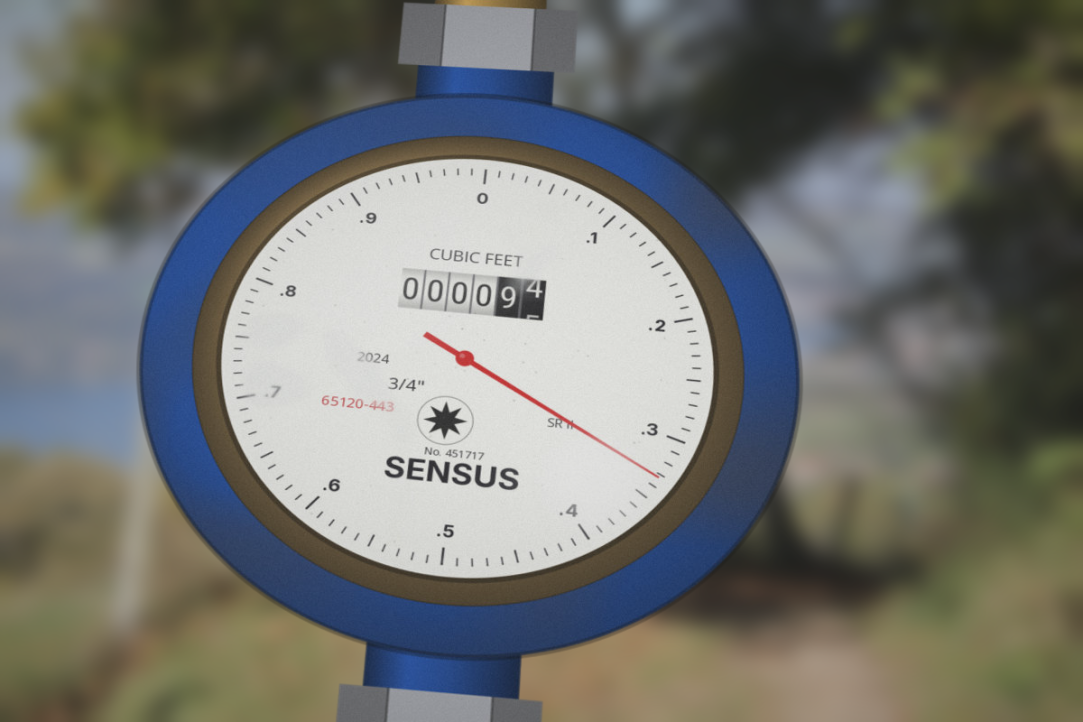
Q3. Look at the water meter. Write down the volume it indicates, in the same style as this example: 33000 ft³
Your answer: 94.33 ft³
